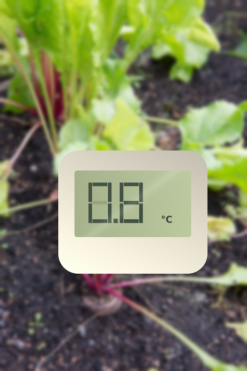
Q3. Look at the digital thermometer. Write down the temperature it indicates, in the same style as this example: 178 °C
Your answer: 0.8 °C
